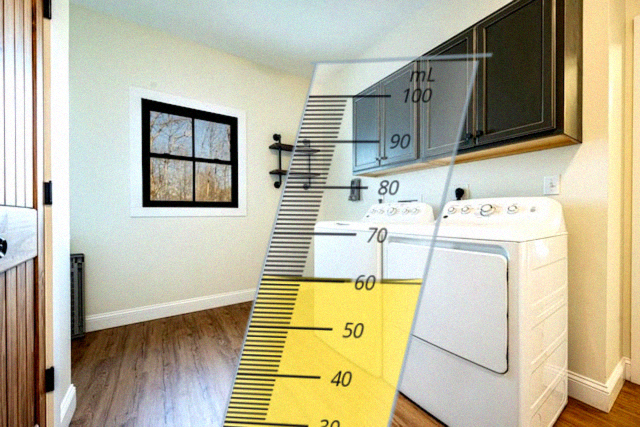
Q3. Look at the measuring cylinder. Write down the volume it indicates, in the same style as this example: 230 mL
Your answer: 60 mL
